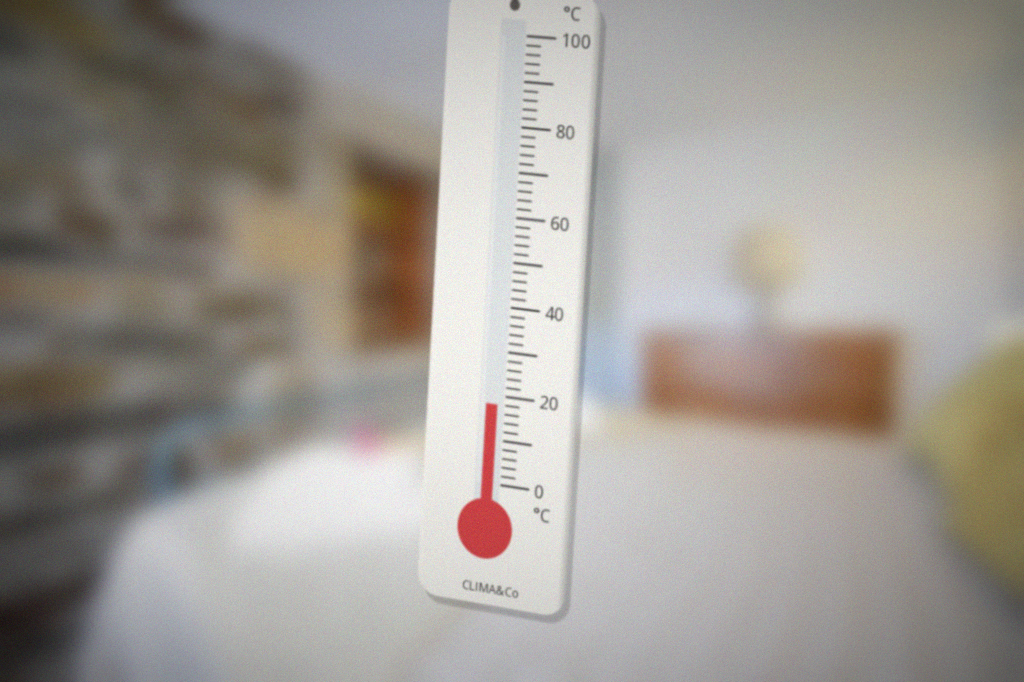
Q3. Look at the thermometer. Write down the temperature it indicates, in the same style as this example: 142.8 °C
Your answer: 18 °C
